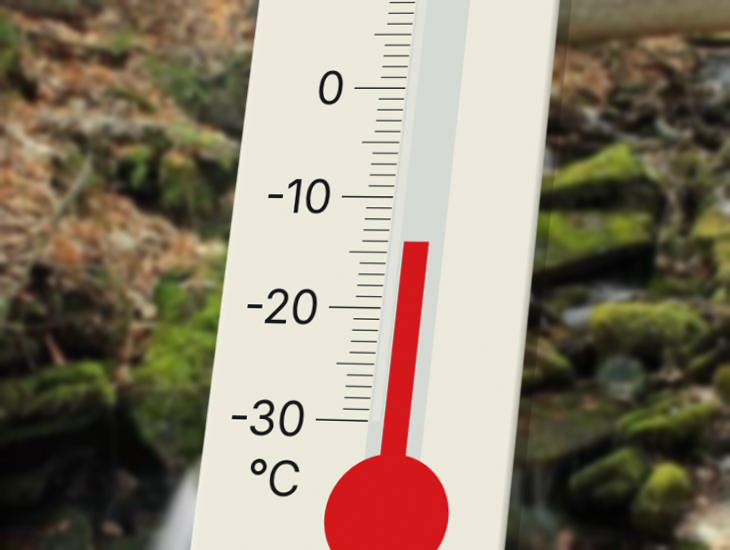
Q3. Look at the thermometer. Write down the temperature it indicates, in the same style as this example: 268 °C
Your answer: -14 °C
